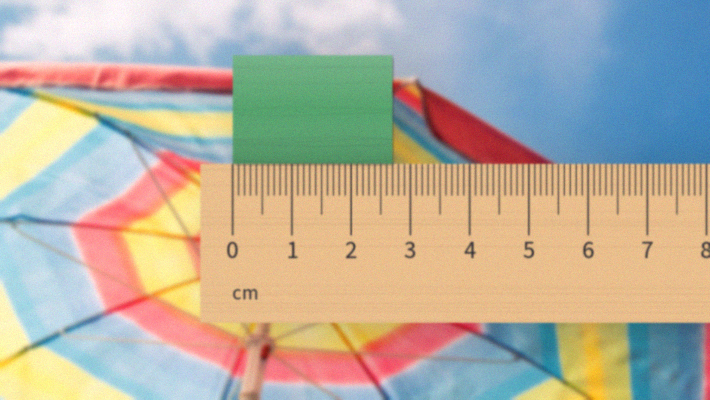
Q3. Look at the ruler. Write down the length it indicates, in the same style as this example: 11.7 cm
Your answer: 2.7 cm
